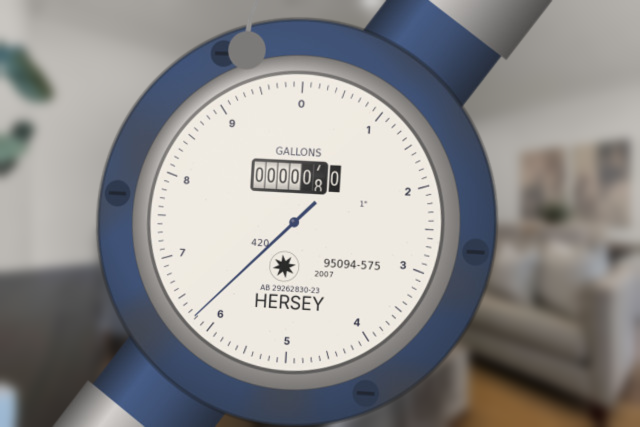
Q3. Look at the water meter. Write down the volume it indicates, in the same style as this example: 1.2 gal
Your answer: 76.2 gal
